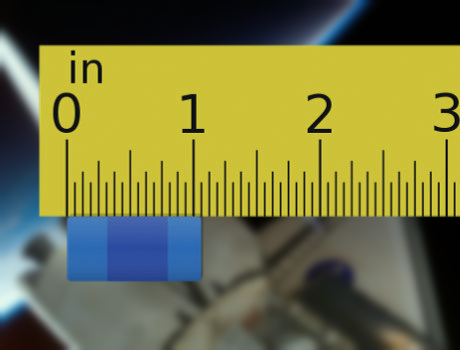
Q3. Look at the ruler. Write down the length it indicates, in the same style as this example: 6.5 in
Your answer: 1.0625 in
